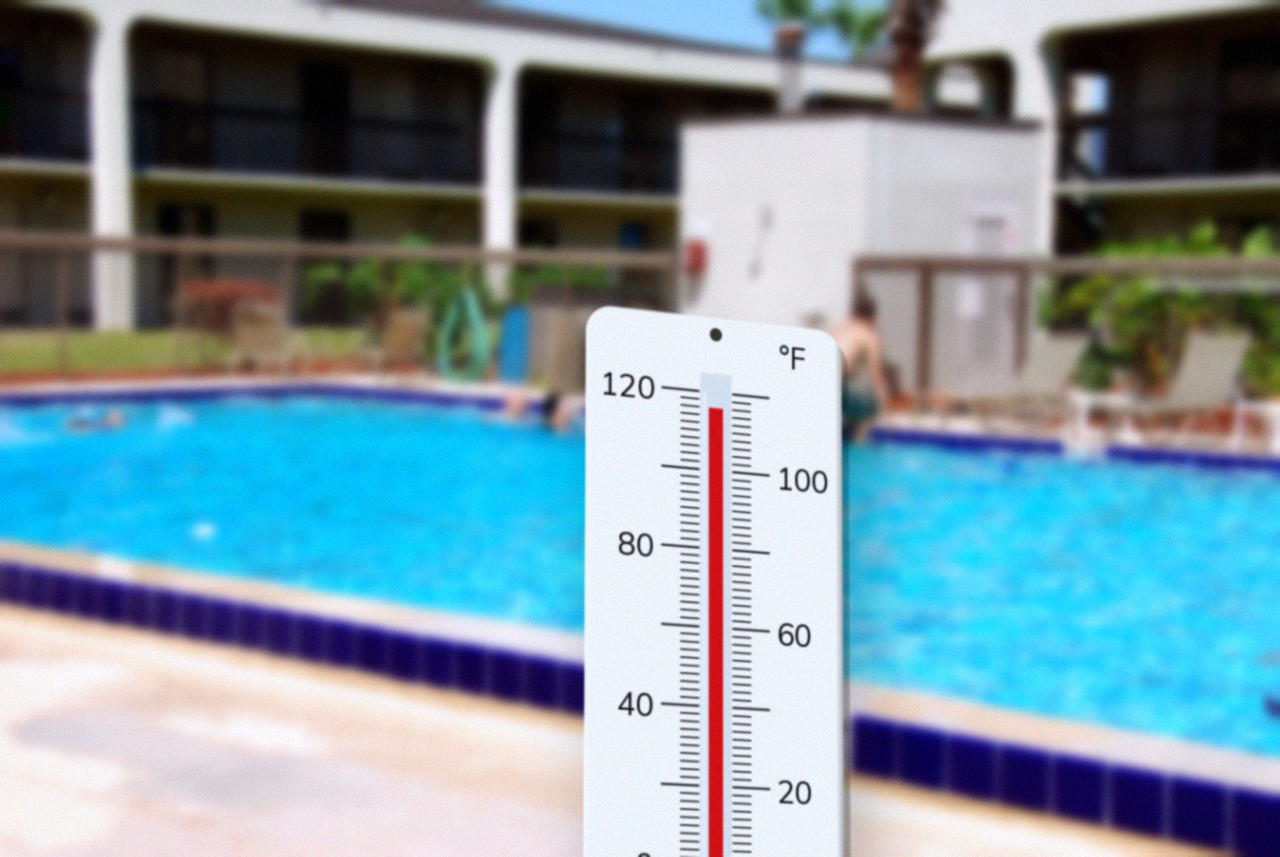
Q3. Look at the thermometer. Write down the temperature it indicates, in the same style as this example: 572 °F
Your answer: 116 °F
